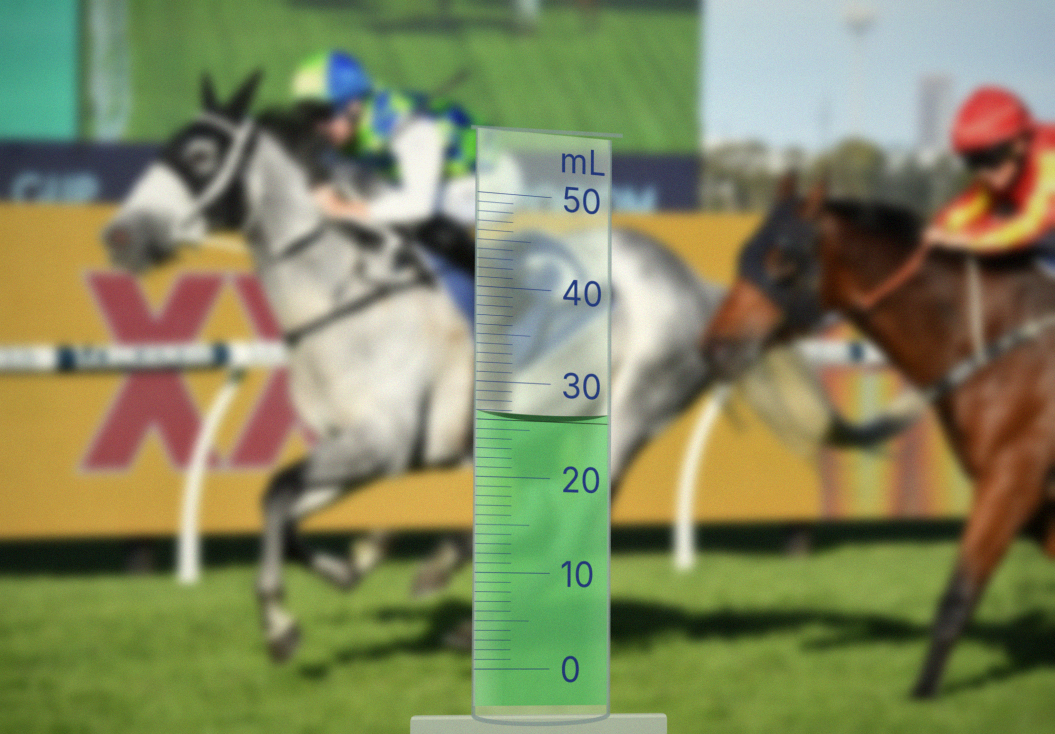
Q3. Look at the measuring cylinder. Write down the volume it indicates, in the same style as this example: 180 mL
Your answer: 26 mL
